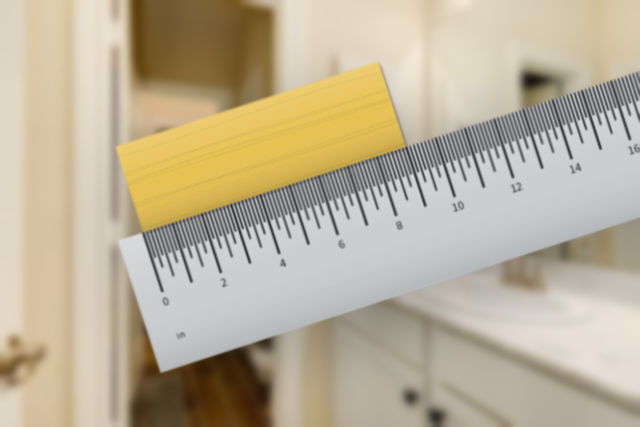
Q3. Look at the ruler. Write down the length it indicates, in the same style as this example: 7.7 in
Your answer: 9 in
